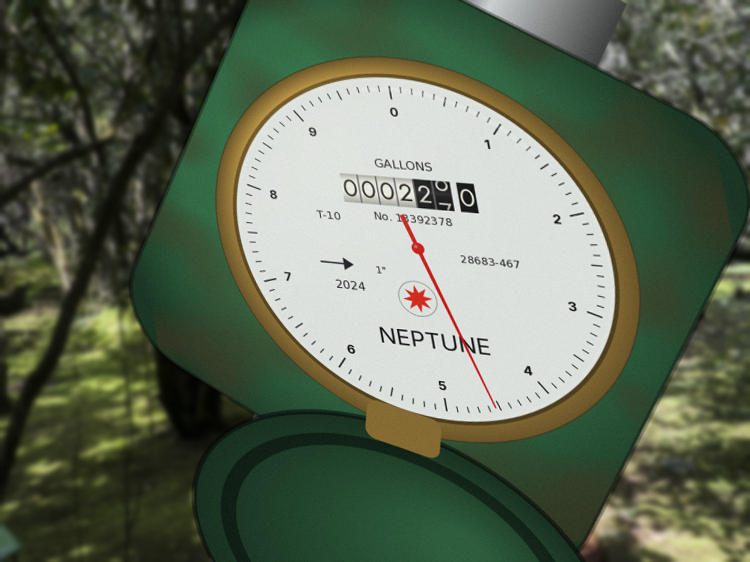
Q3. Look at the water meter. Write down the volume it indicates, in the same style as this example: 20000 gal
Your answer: 2264.5 gal
